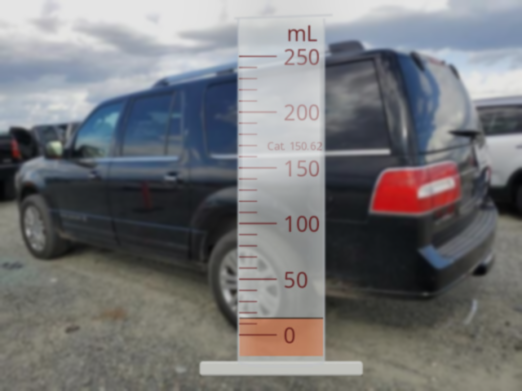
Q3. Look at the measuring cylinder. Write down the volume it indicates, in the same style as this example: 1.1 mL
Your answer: 15 mL
